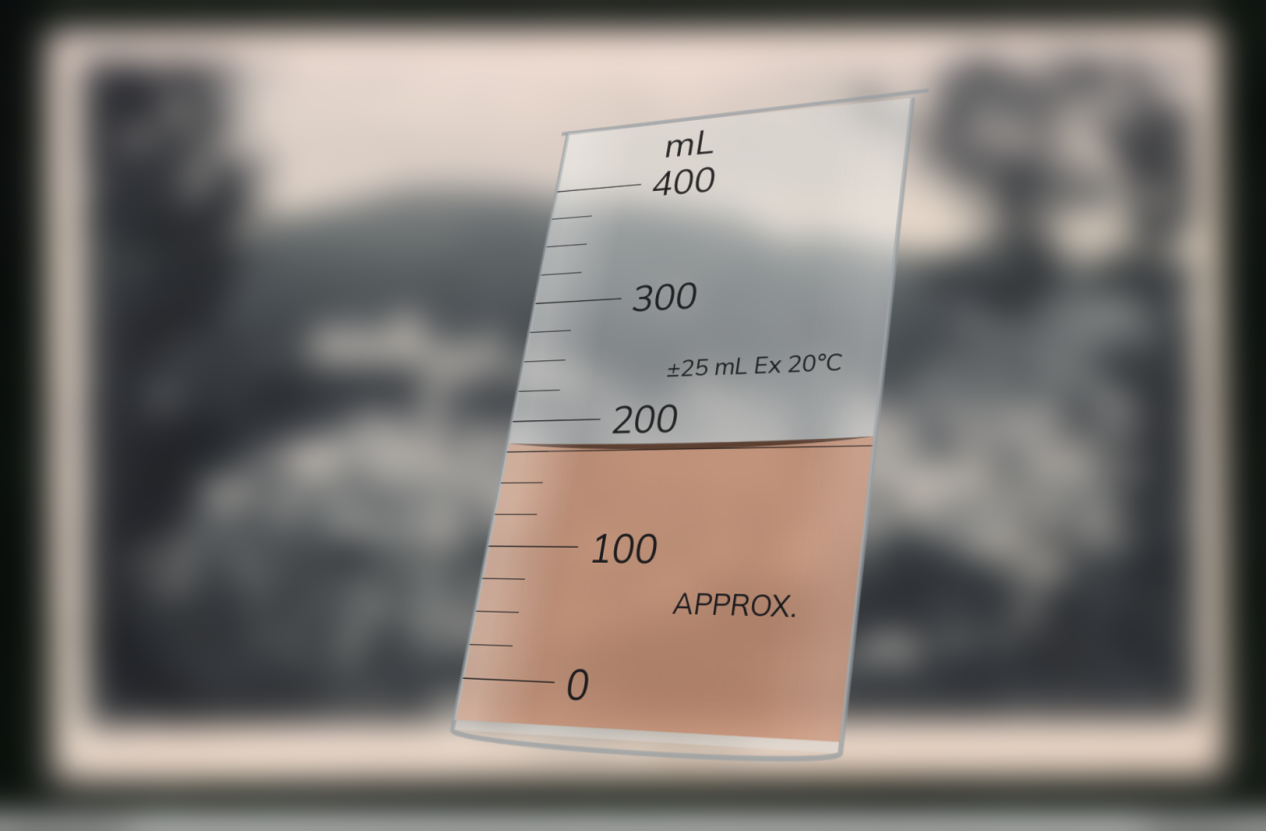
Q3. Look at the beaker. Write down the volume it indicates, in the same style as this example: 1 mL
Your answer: 175 mL
